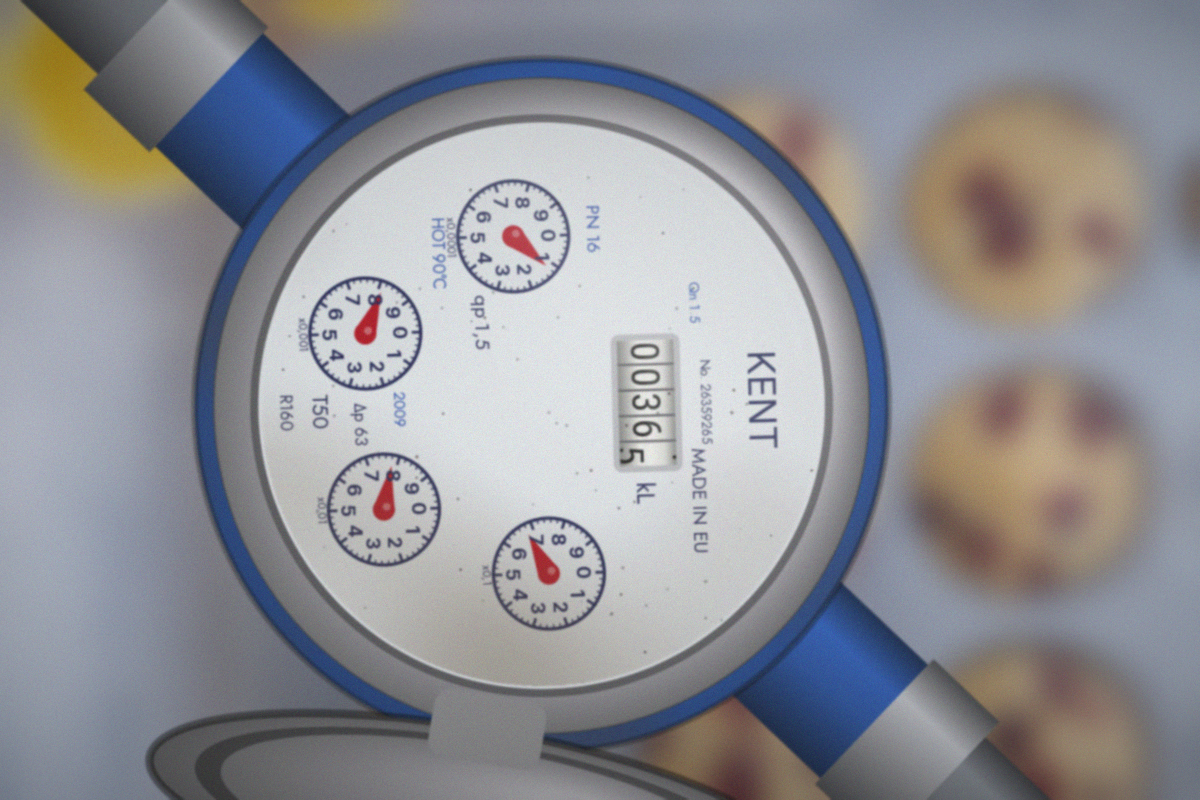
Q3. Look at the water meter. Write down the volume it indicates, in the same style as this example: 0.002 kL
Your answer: 364.6781 kL
